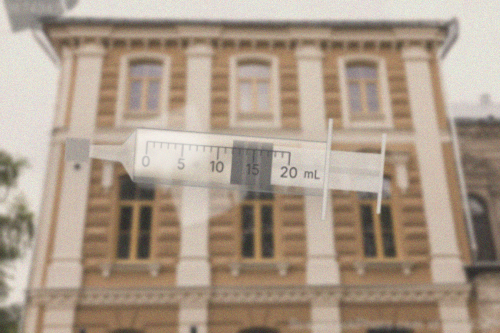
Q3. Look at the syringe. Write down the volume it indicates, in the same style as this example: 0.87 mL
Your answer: 12 mL
